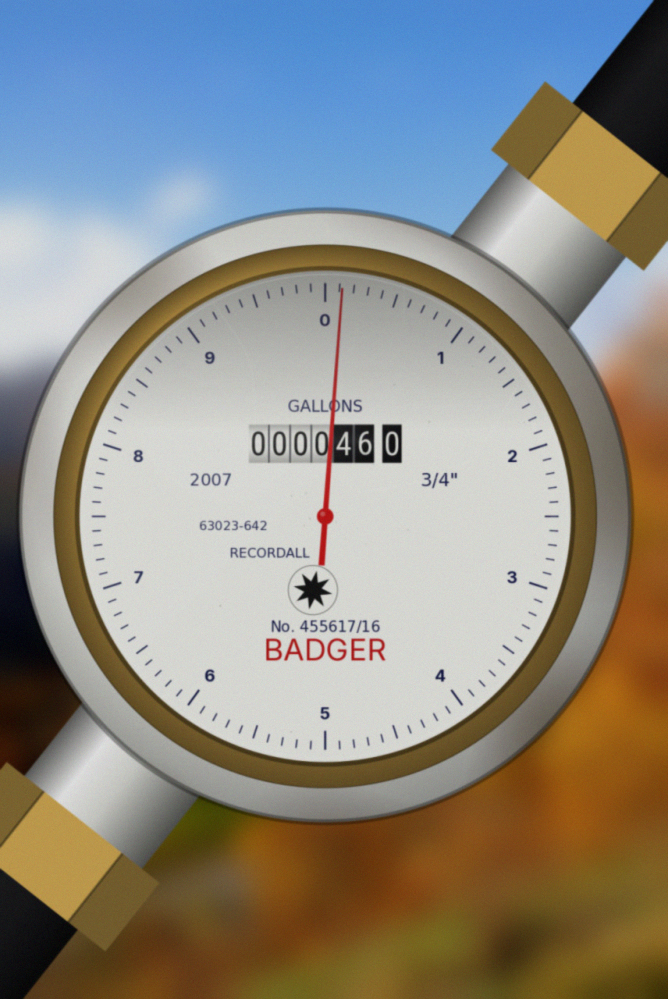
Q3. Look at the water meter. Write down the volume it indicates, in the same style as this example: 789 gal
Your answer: 460.1 gal
